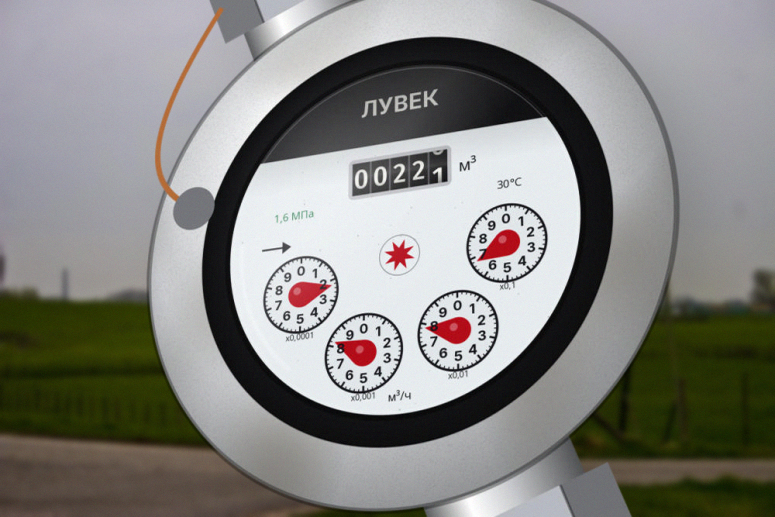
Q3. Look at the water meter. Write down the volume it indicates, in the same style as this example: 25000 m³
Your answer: 220.6782 m³
